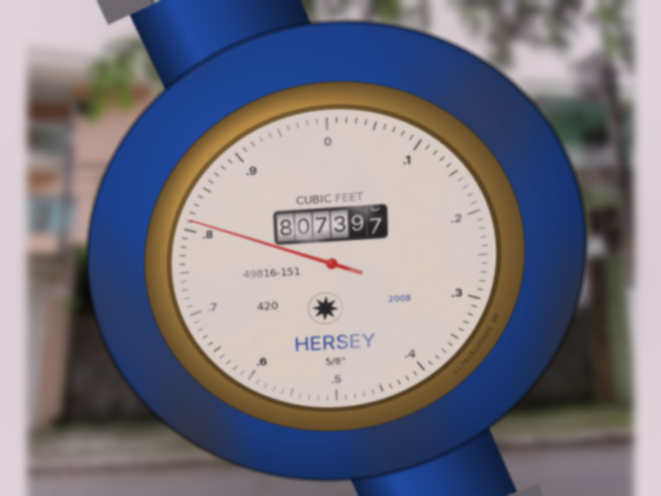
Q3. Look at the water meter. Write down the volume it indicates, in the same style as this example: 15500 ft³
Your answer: 807396.81 ft³
